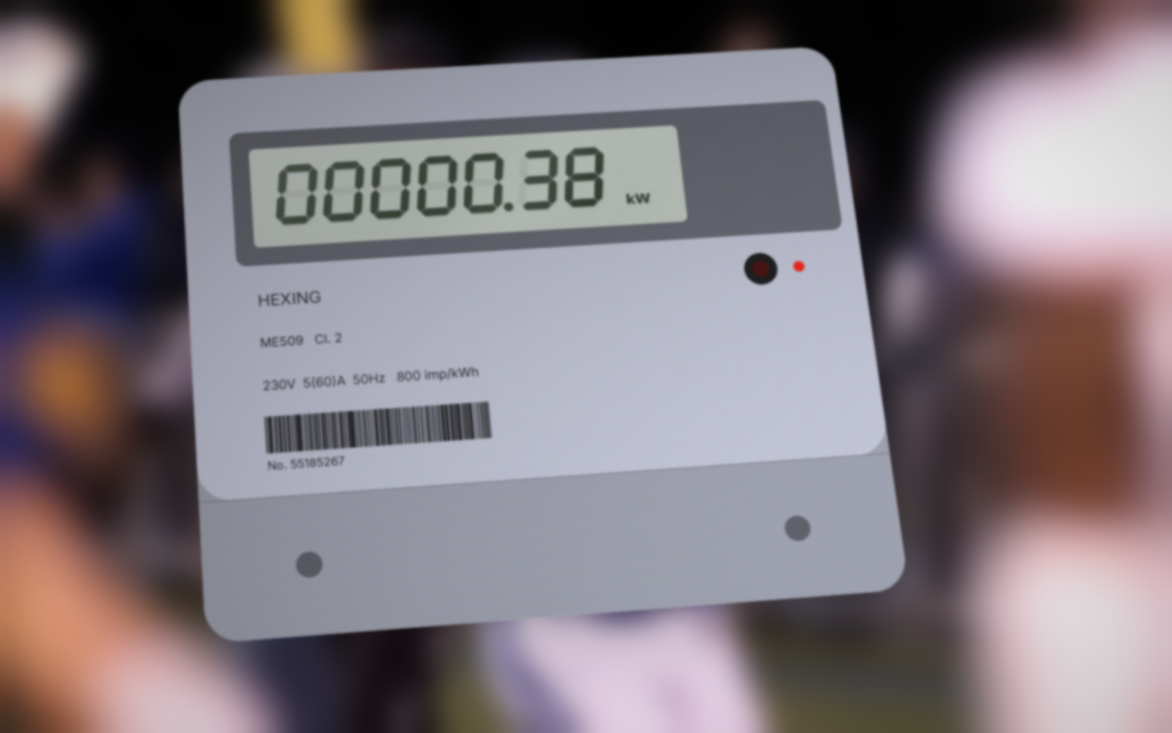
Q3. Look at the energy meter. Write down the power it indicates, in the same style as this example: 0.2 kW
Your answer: 0.38 kW
